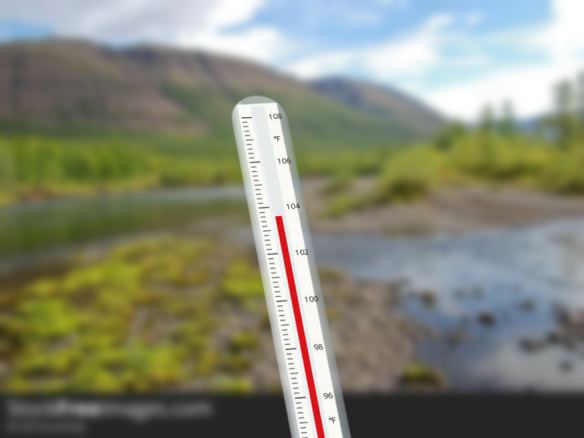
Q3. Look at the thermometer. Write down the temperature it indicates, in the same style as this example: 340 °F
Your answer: 103.6 °F
